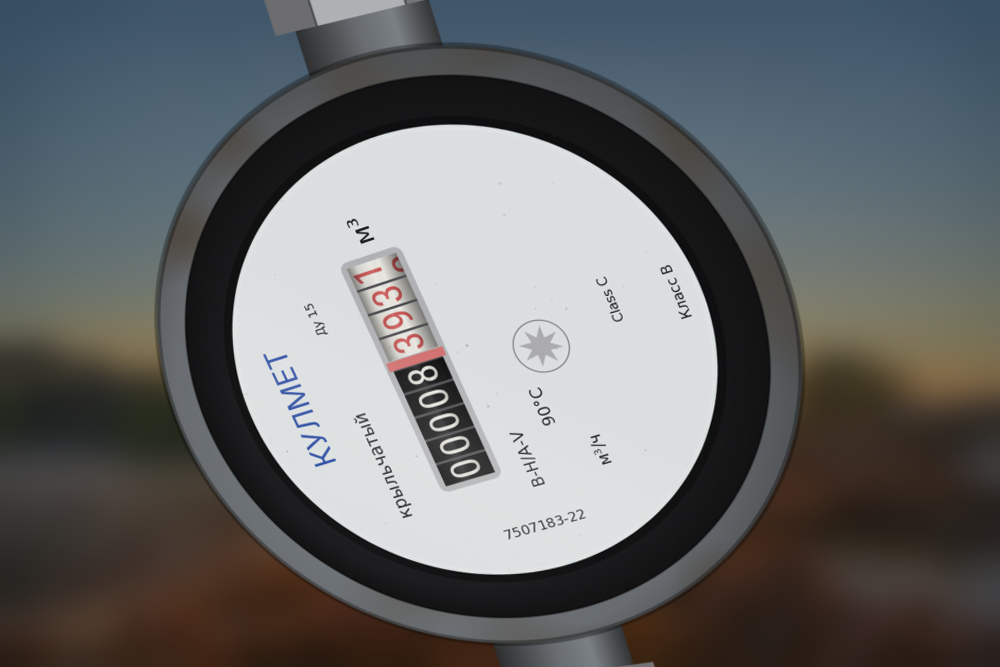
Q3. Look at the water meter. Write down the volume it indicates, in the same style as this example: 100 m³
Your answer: 8.3931 m³
